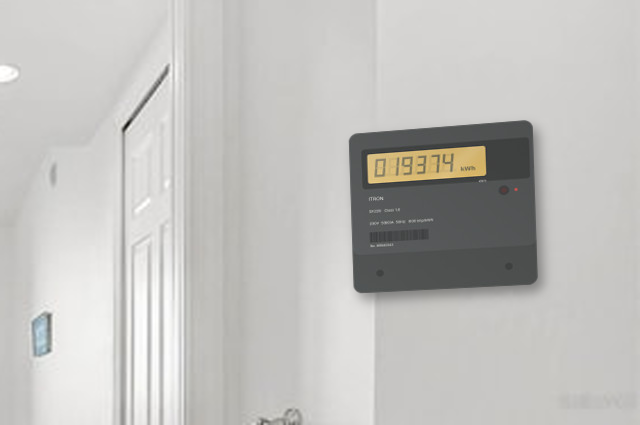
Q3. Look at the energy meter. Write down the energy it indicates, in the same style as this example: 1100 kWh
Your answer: 19374 kWh
